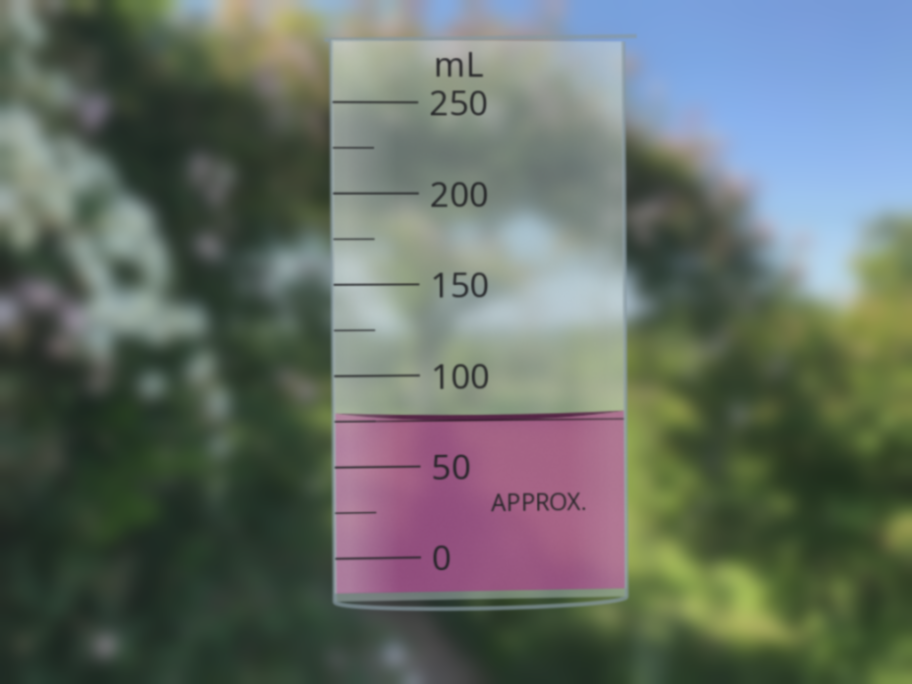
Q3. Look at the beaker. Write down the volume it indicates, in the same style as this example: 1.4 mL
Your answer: 75 mL
